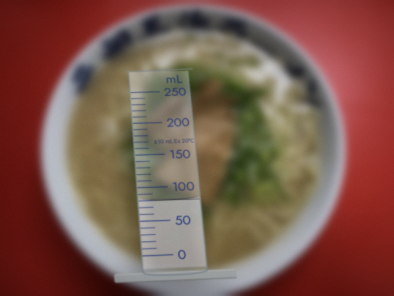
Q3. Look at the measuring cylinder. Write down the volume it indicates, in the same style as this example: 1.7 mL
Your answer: 80 mL
